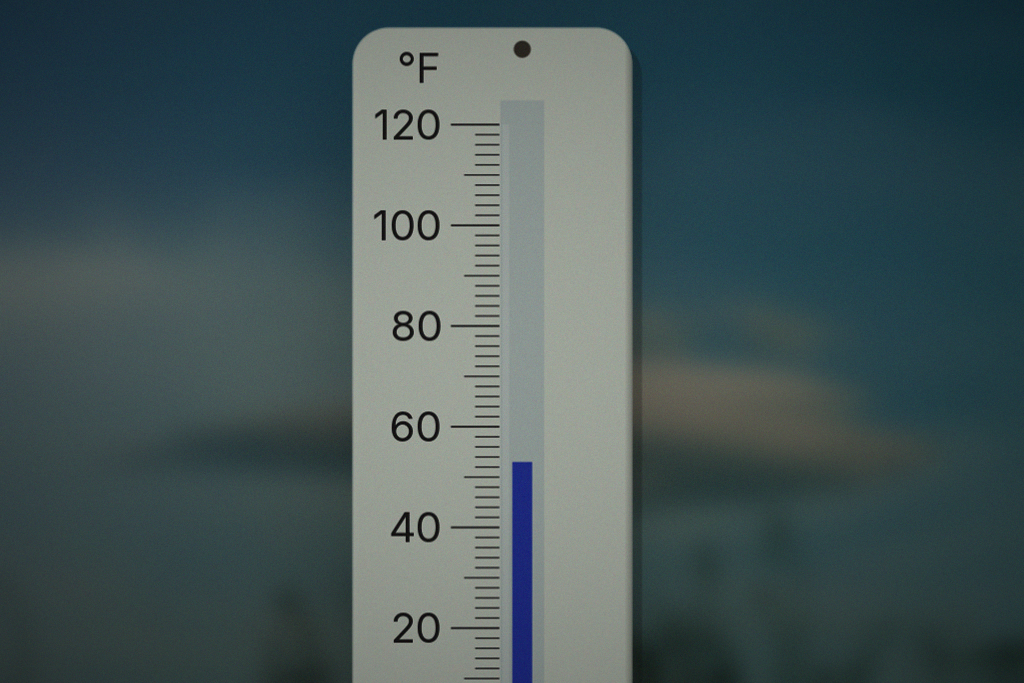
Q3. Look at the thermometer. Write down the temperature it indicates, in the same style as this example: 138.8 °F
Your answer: 53 °F
